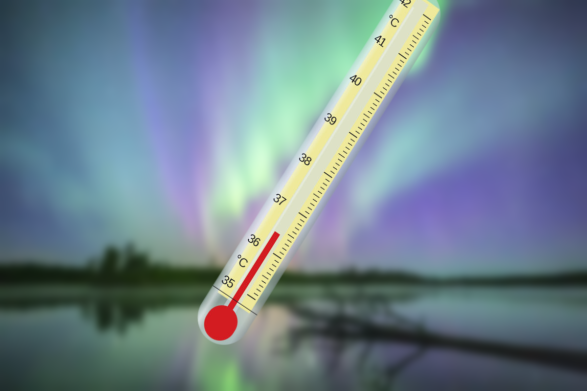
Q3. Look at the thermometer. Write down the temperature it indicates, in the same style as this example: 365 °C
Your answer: 36.4 °C
